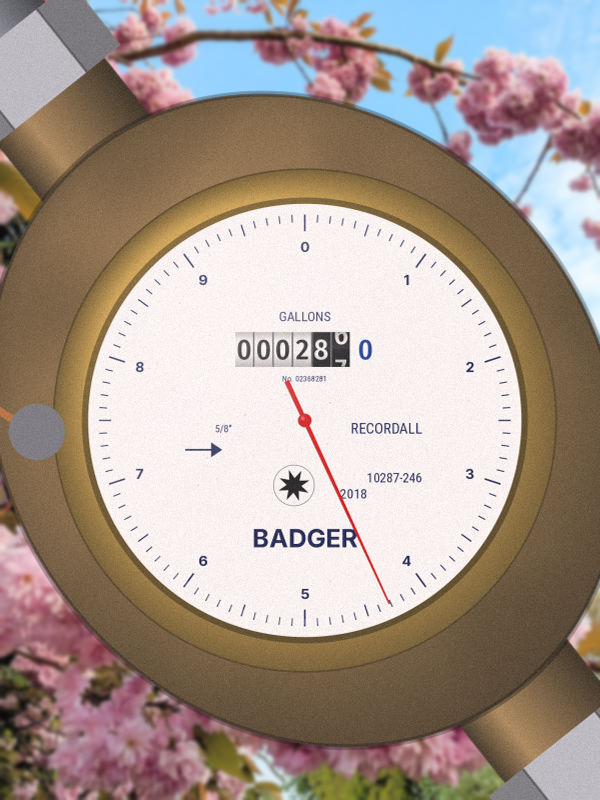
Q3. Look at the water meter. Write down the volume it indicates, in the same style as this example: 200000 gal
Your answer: 2864.3 gal
